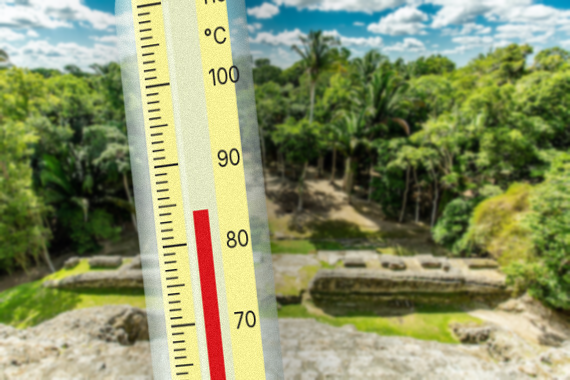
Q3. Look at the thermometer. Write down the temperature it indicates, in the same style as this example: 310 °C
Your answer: 84 °C
